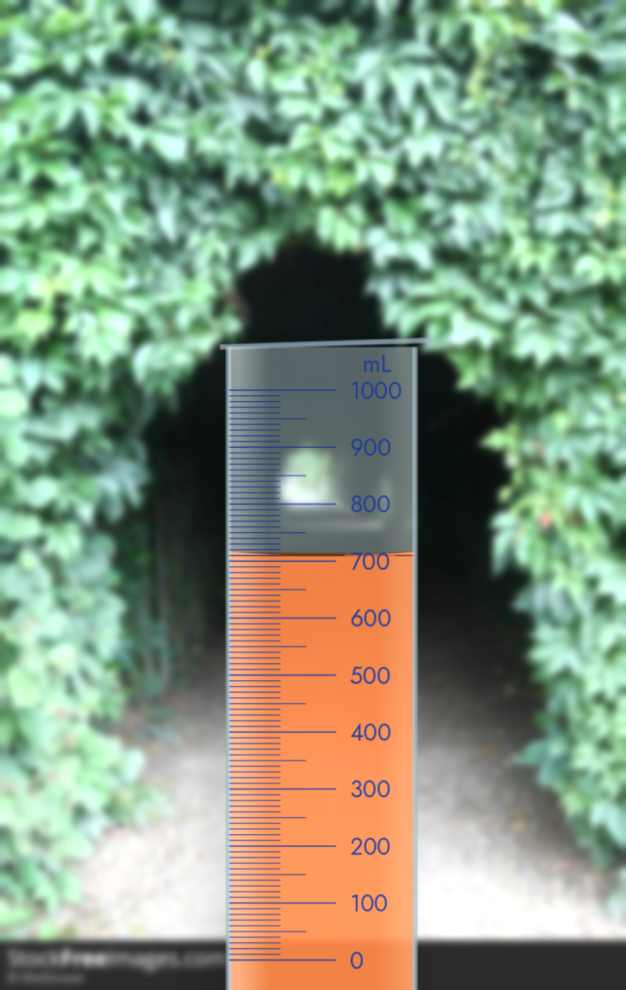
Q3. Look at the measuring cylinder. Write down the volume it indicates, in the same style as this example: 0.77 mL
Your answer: 710 mL
